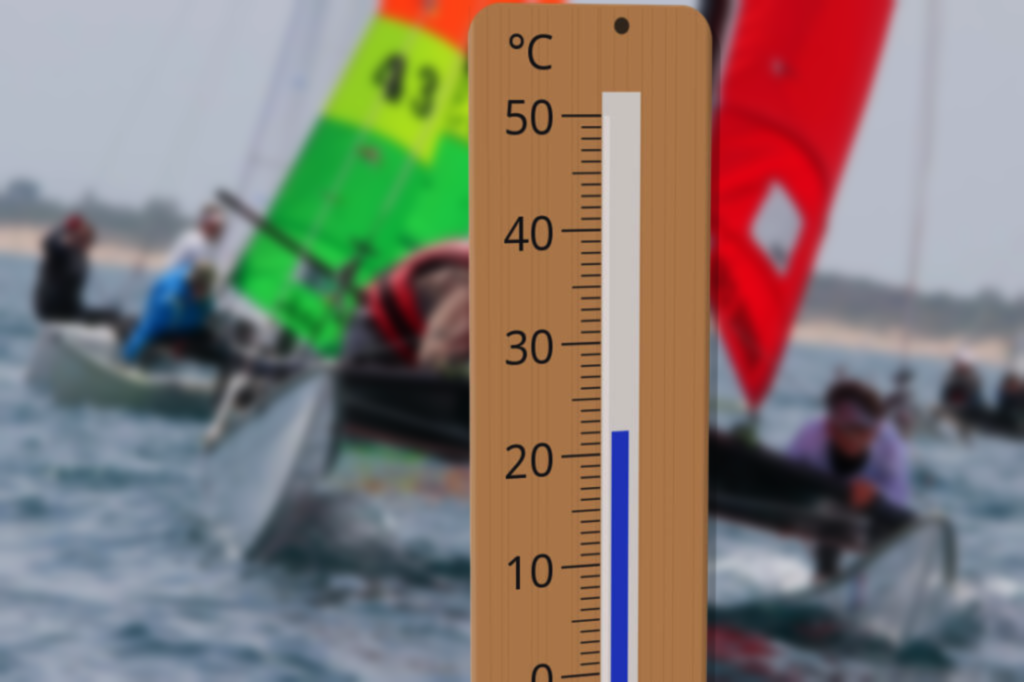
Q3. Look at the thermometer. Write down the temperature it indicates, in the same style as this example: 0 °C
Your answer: 22 °C
